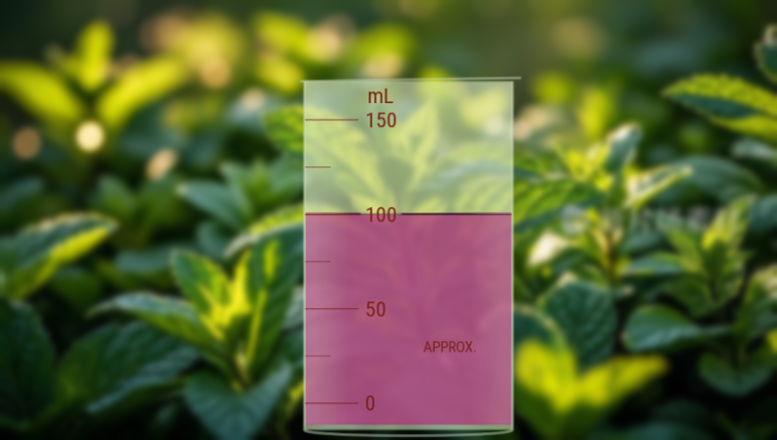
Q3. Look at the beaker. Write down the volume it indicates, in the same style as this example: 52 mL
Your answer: 100 mL
